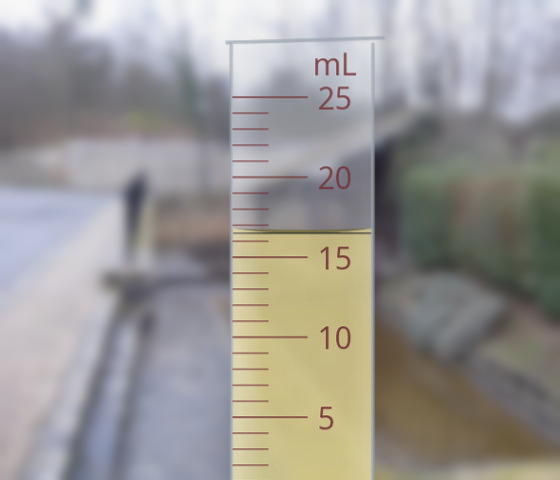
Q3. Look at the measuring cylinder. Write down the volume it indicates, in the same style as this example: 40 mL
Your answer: 16.5 mL
